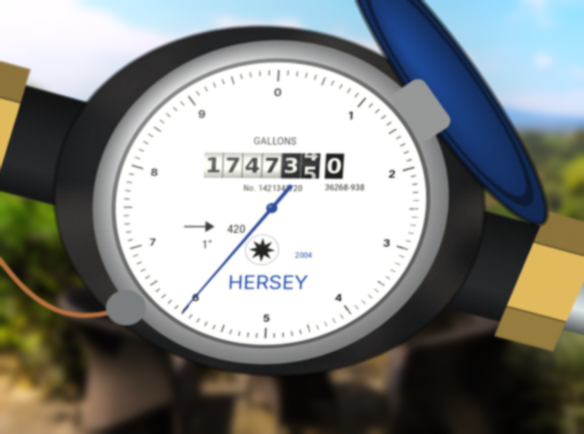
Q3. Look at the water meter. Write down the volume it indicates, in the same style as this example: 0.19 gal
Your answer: 1747346.0 gal
